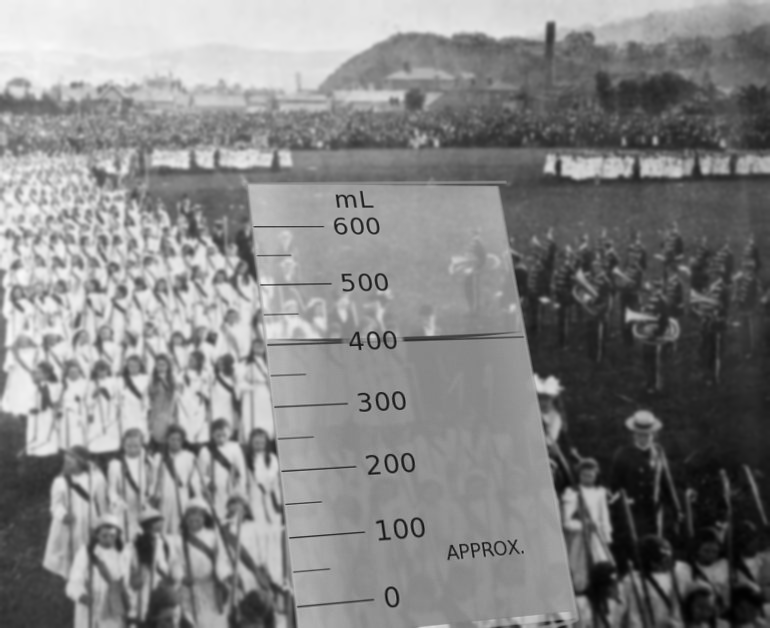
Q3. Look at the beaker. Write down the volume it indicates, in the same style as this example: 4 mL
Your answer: 400 mL
